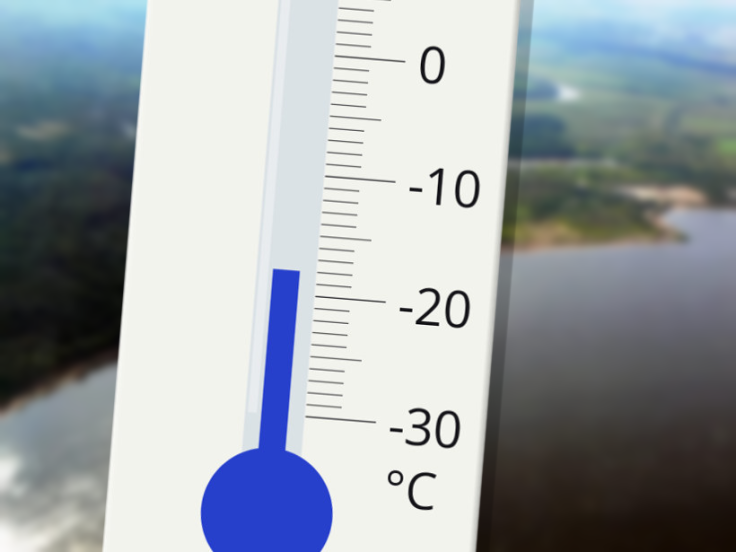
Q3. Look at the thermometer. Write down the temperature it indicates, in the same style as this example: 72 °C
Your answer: -18 °C
